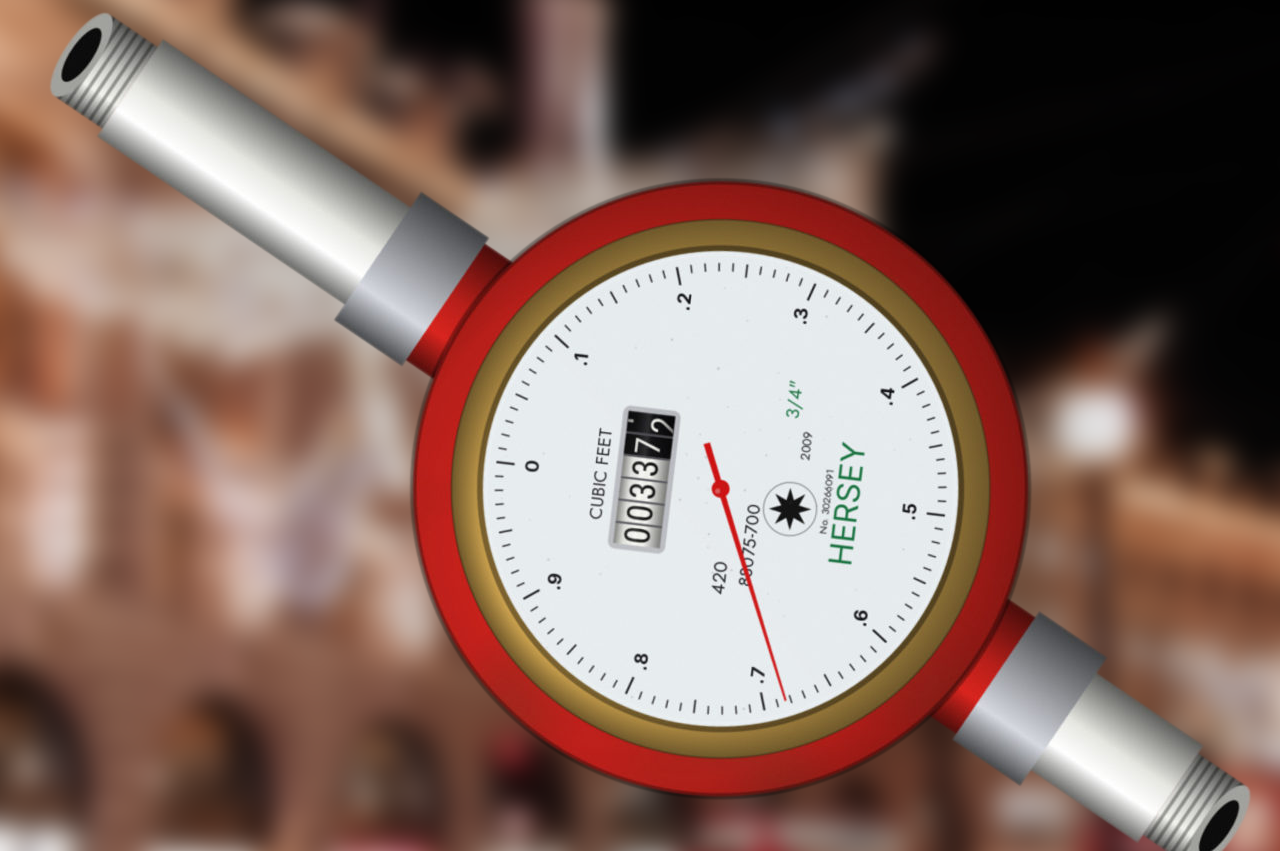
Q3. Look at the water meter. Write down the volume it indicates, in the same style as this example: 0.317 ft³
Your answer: 3371.68 ft³
